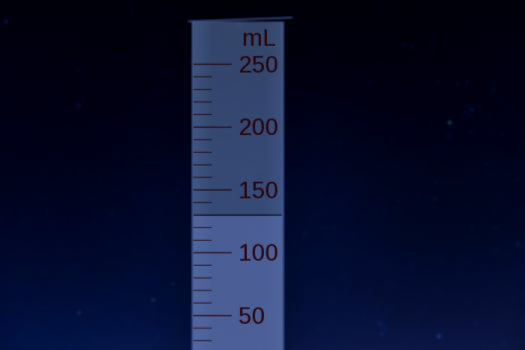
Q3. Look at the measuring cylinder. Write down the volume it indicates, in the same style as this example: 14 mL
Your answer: 130 mL
